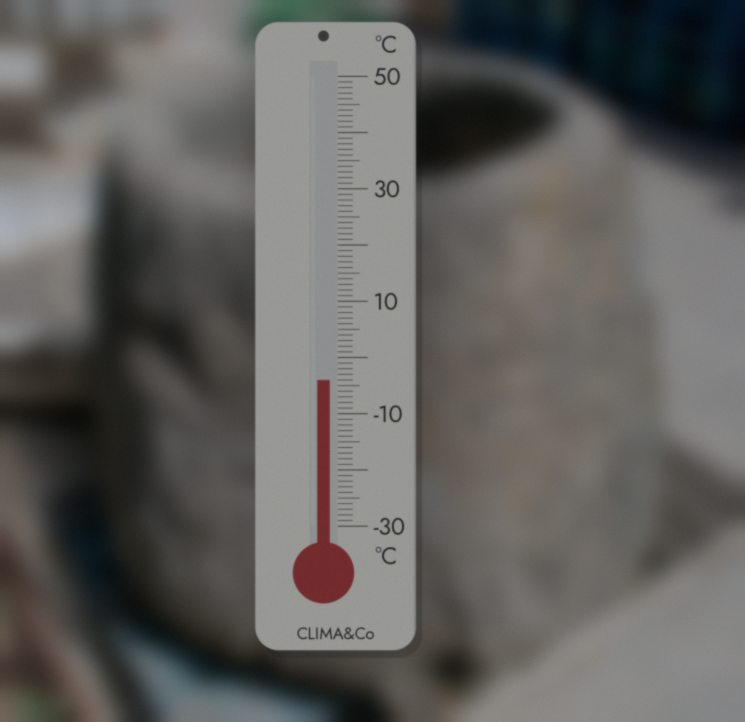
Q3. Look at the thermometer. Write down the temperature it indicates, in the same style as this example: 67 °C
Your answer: -4 °C
